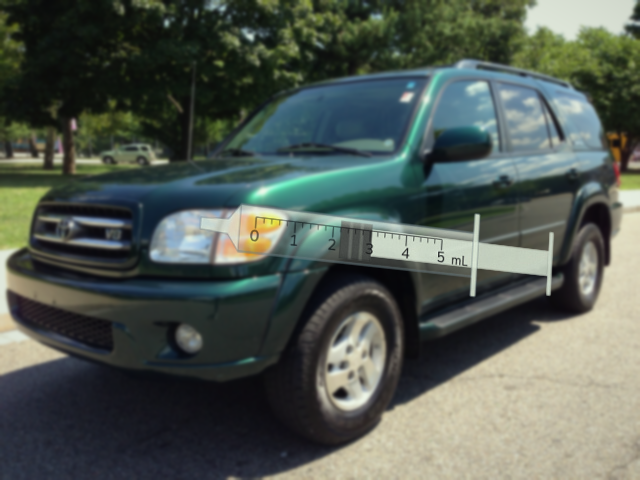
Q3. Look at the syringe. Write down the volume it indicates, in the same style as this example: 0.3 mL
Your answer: 2.2 mL
